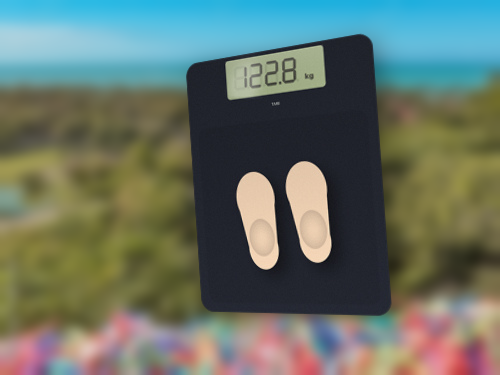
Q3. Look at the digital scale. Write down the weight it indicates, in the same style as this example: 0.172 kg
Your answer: 122.8 kg
